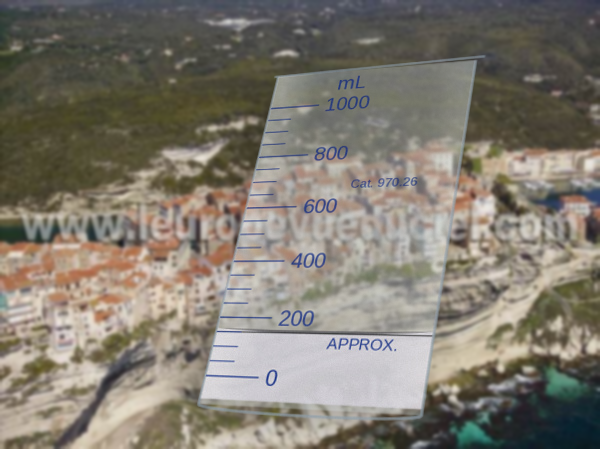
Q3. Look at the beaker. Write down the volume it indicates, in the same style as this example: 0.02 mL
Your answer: 150 mL
